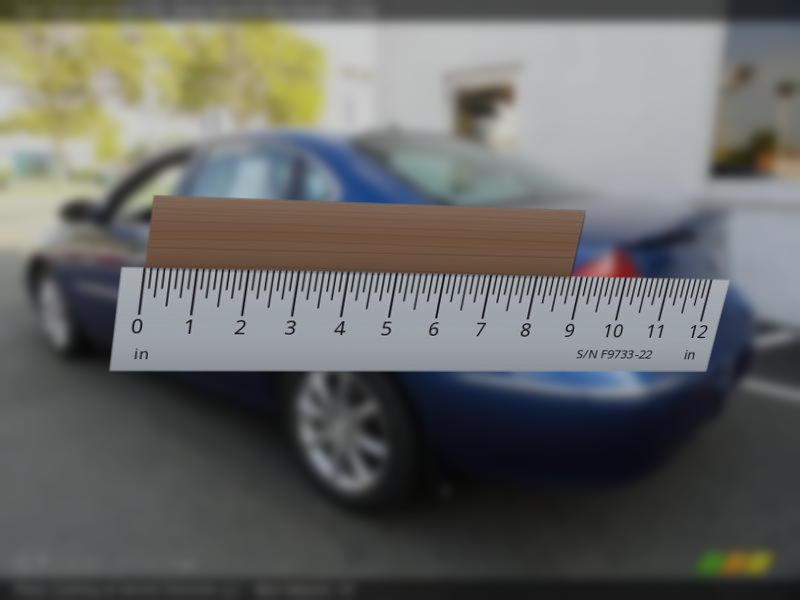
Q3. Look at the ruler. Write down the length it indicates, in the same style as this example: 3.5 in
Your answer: 8.75 in
